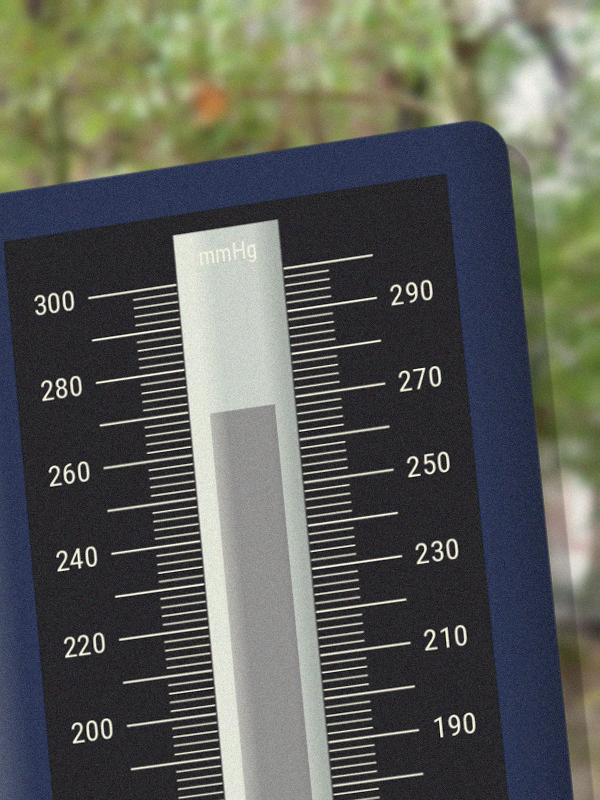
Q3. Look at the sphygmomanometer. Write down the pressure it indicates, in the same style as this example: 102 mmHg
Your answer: 269 mmHg
